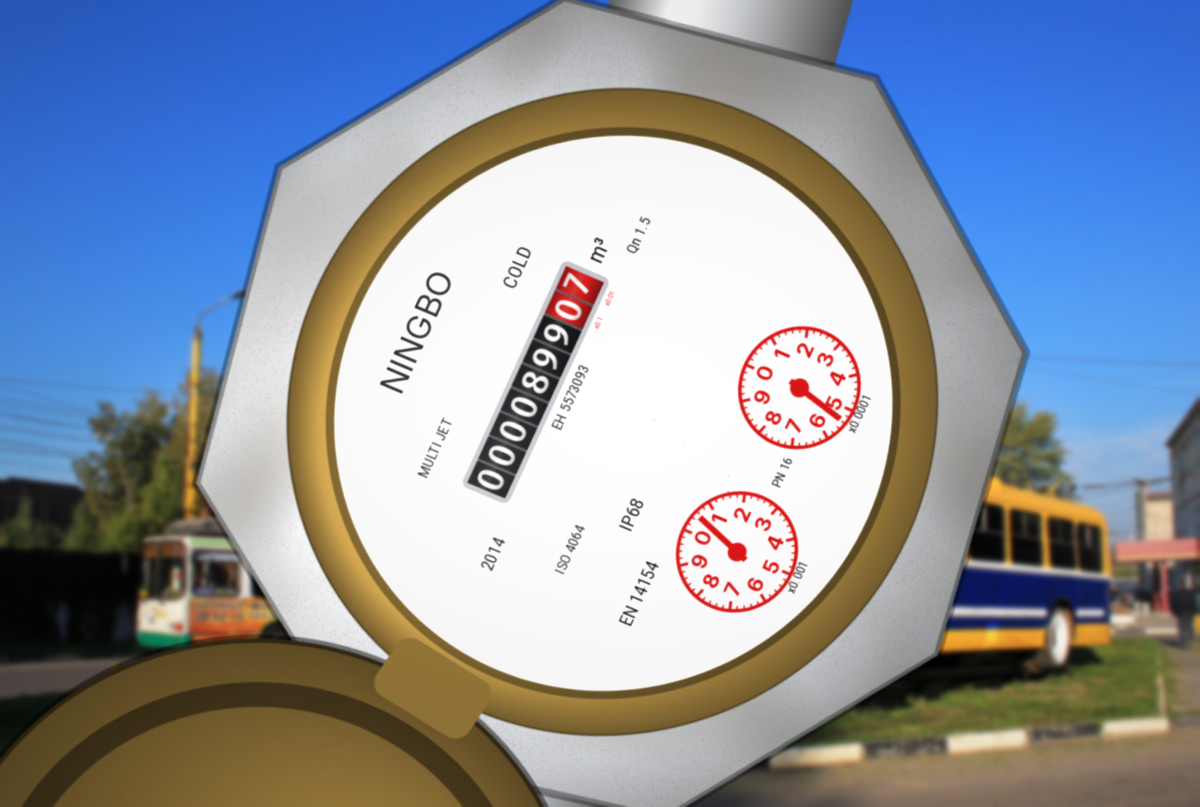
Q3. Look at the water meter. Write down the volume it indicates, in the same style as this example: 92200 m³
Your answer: 899.0705 m³
